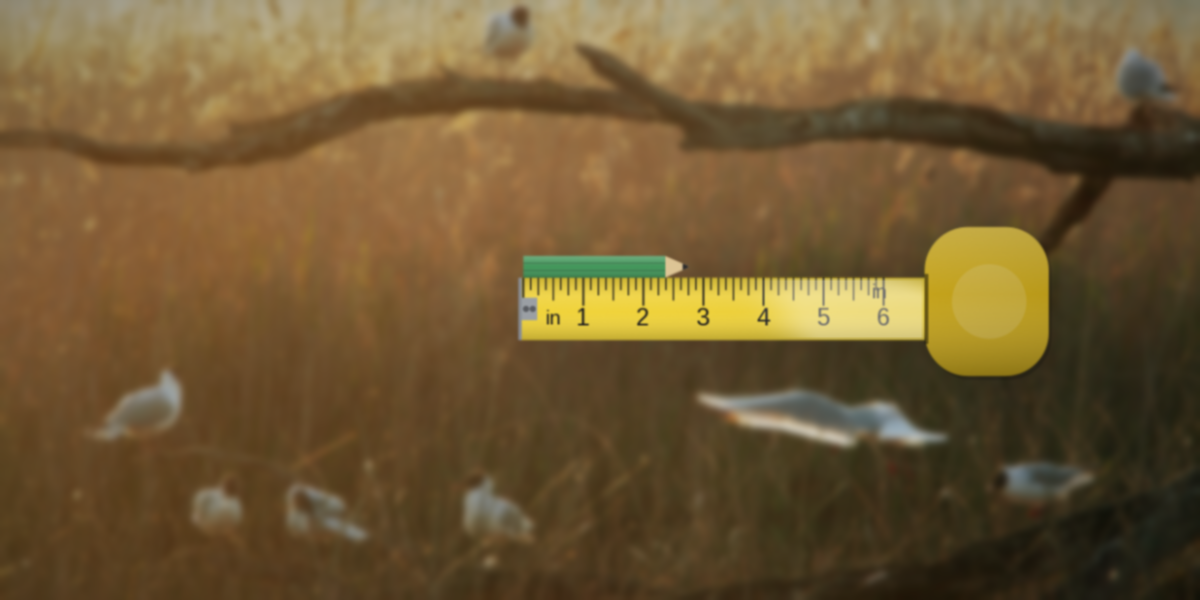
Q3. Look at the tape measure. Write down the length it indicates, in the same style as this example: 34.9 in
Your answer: 2.75 in
